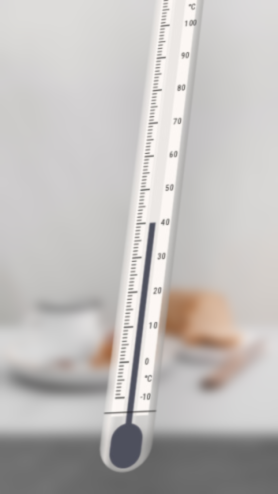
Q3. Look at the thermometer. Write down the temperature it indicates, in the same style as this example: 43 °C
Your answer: 40 °C
